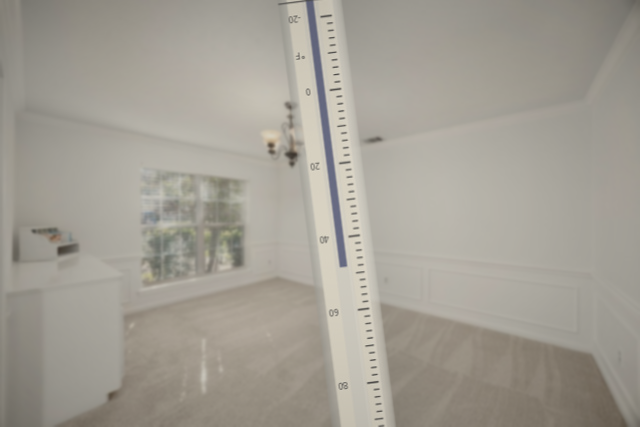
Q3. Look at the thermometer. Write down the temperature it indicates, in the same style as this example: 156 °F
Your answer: 48 °F
